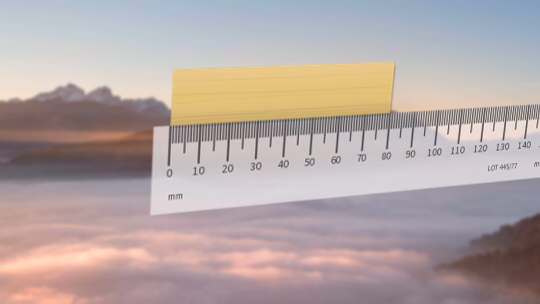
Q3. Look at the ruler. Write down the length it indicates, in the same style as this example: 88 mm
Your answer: 80 mm
